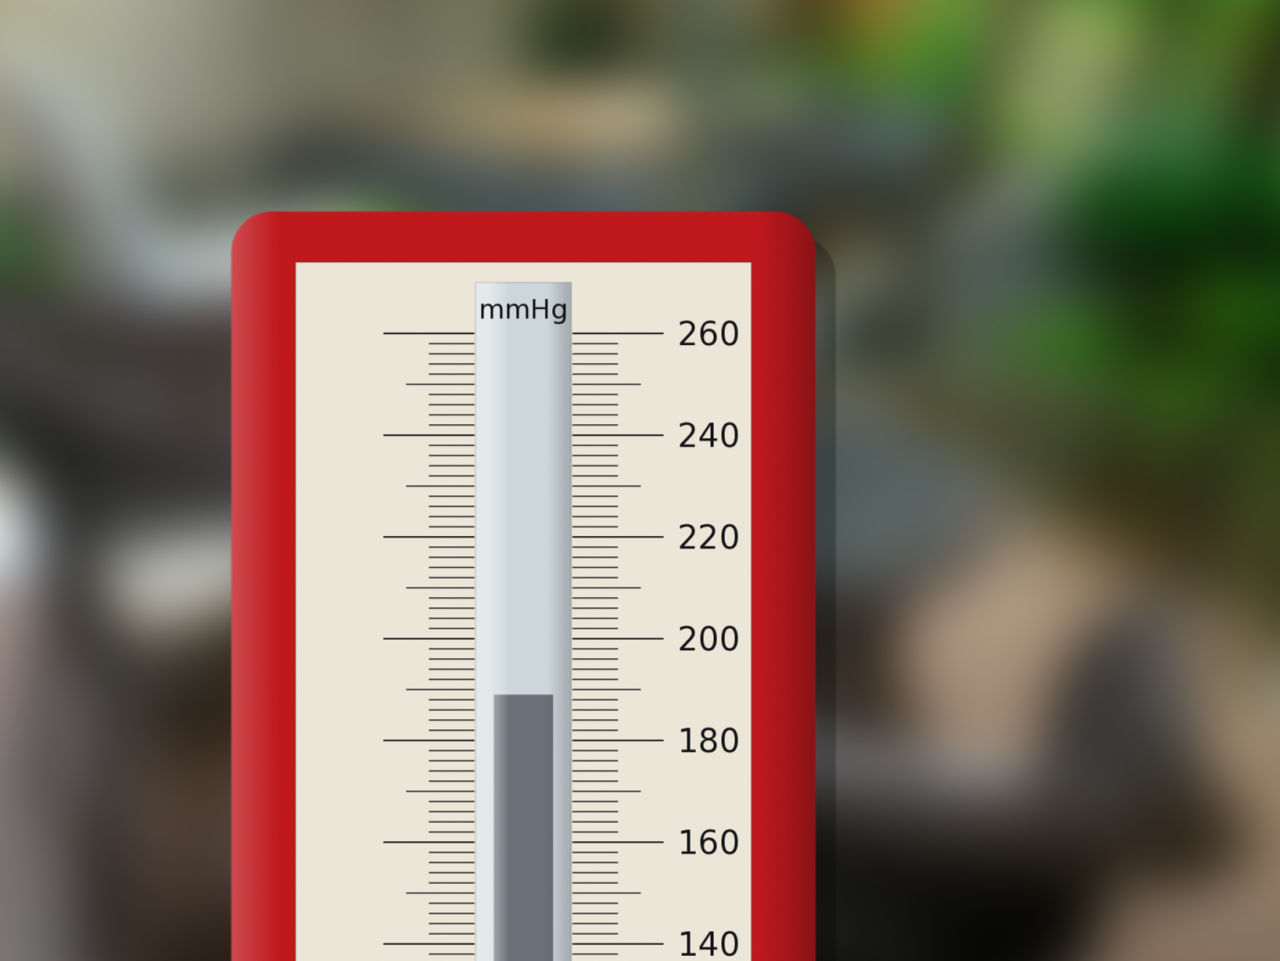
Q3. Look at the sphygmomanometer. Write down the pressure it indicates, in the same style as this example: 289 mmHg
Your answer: 189 mmHg
